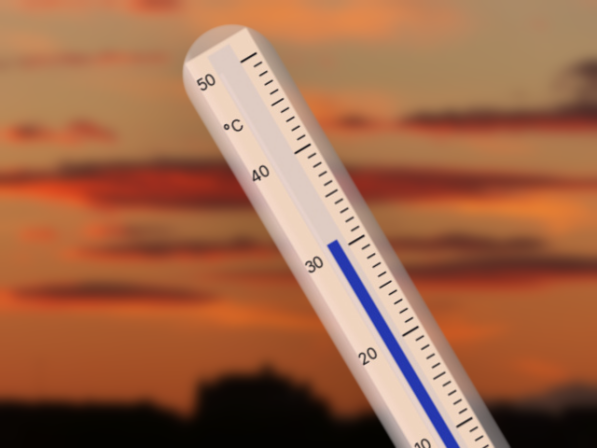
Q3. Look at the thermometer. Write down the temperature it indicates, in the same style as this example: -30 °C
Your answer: 31 °C
